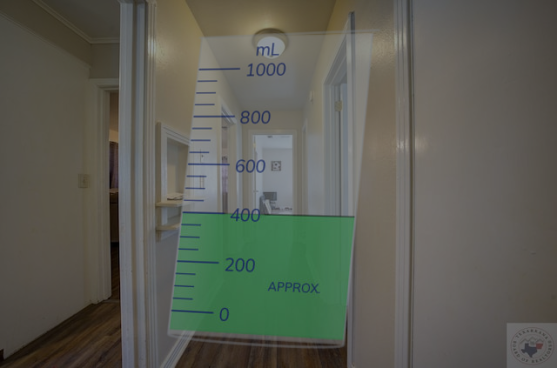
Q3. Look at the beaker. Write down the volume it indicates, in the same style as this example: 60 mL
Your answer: 400 mL
